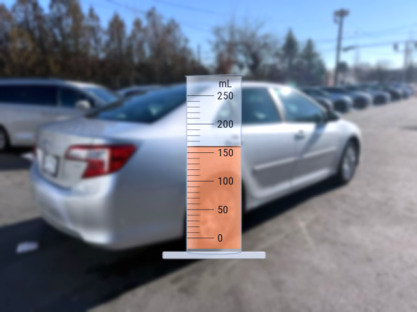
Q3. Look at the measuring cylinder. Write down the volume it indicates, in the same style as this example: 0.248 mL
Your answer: 160 mL
